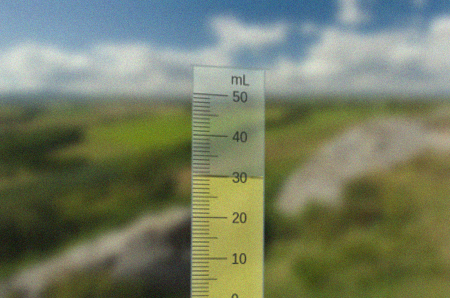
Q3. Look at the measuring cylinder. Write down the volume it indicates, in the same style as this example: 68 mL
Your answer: 30 mL
